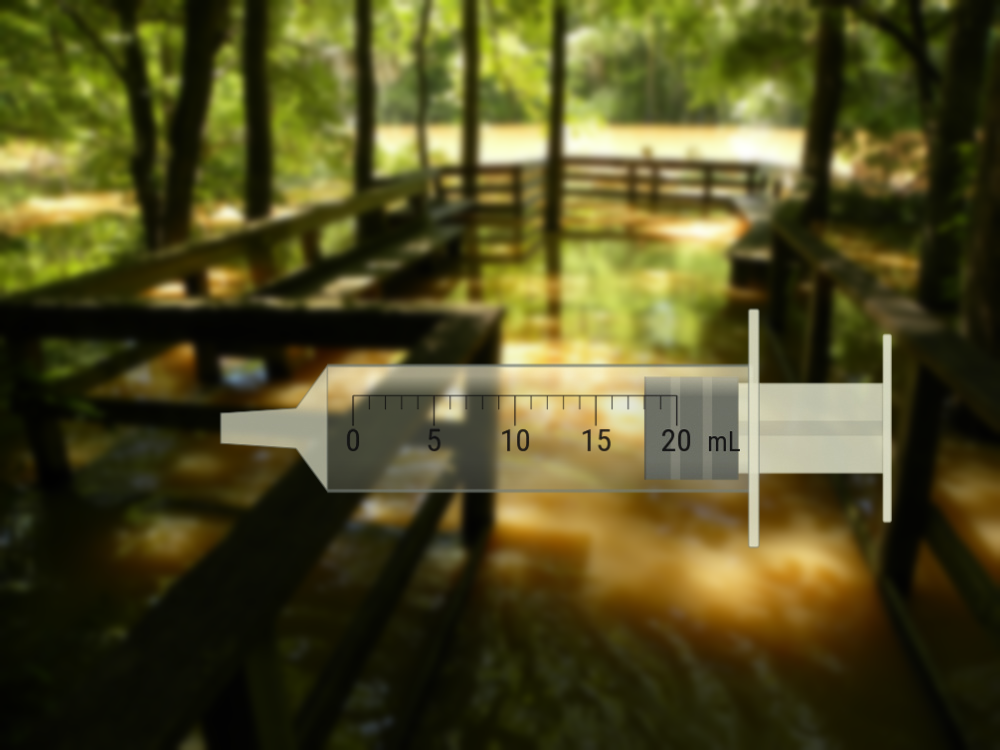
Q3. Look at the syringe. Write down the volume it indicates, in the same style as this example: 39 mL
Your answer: 18 mL
